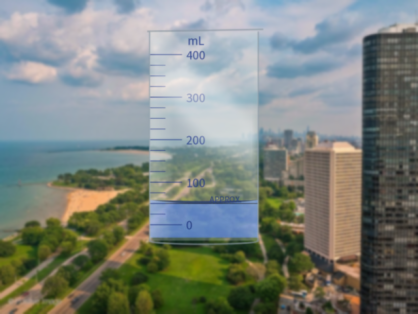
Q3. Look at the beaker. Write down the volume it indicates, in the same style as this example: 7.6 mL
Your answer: 50 mL
